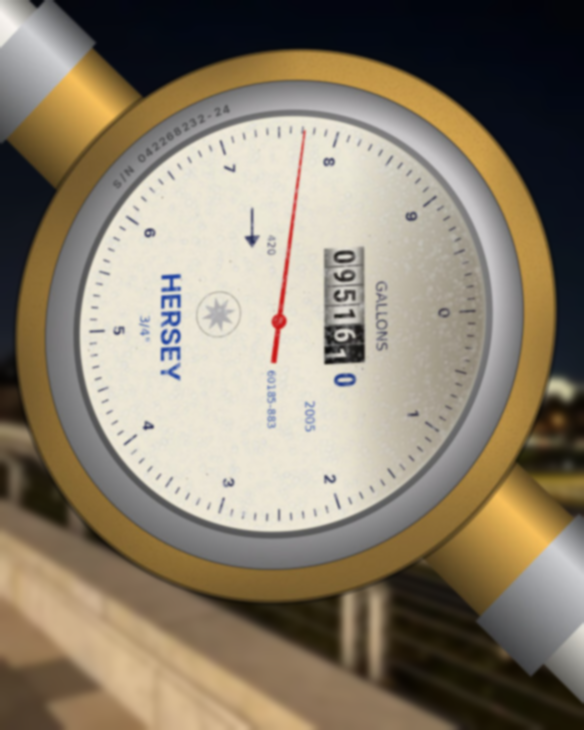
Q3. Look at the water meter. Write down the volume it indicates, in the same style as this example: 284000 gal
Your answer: 951607.7 gal
